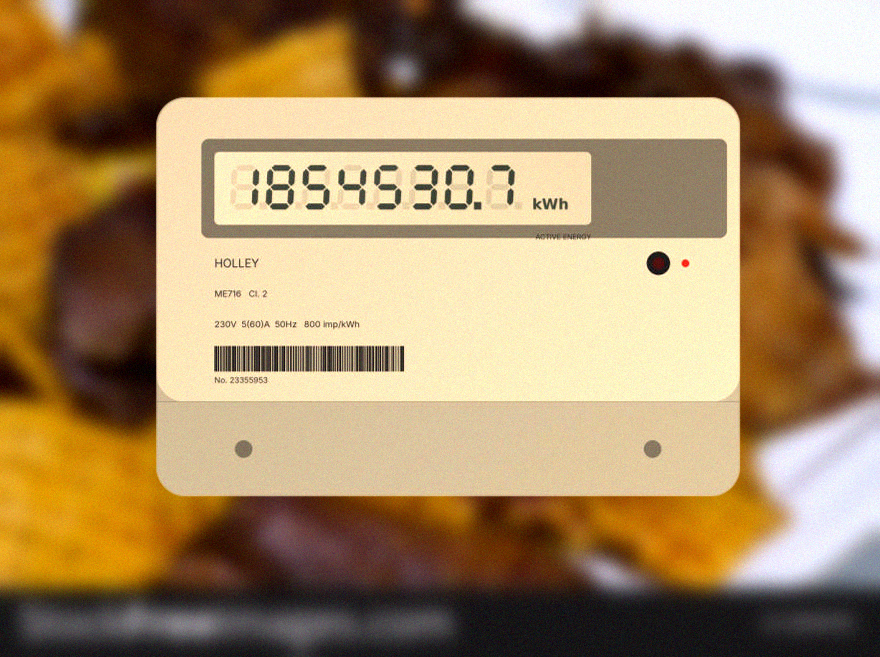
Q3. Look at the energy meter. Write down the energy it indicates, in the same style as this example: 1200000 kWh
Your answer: 1854530.7 kWh
